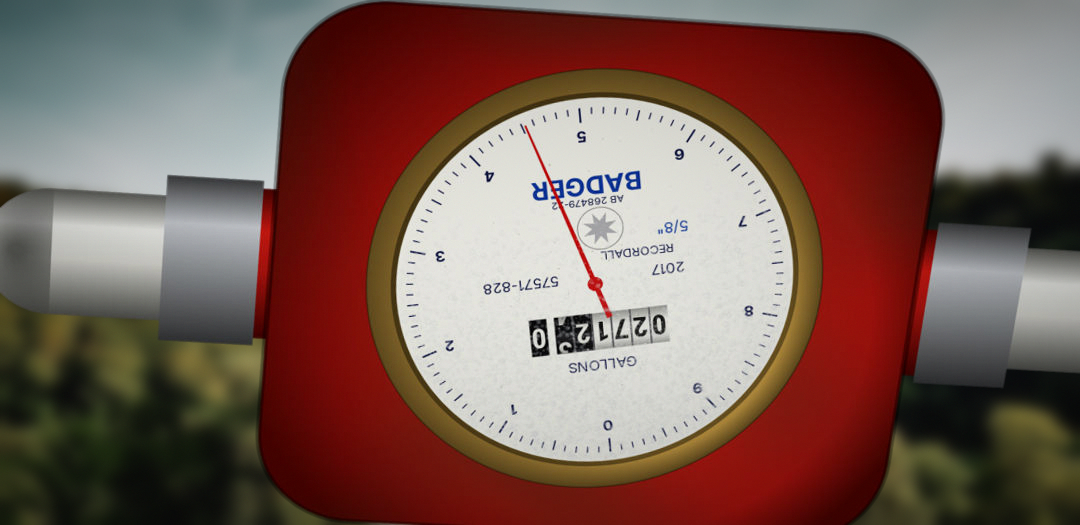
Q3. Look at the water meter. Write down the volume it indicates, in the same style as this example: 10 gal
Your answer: 271234.5 gal
